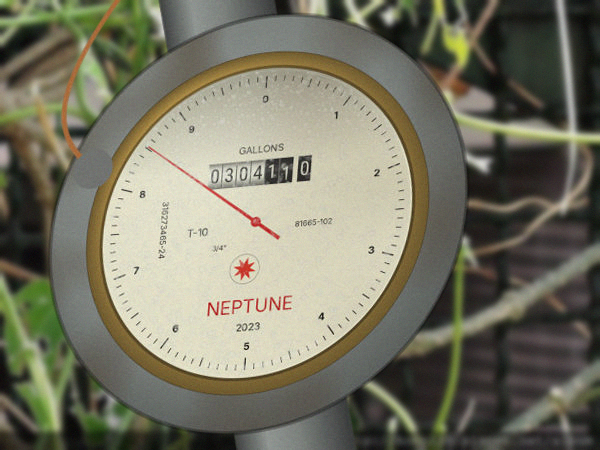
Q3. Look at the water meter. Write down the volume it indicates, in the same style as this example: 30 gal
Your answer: 304108.5 gal
